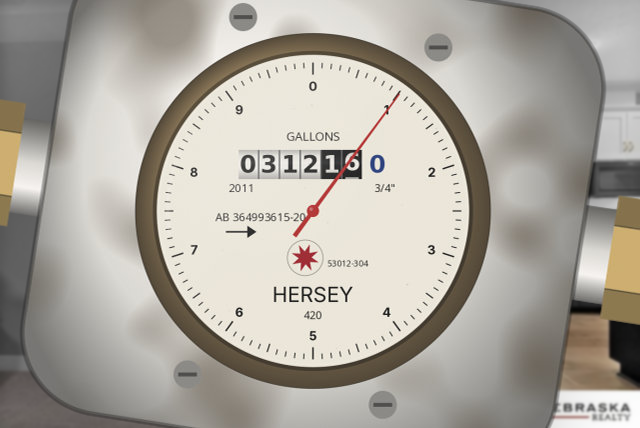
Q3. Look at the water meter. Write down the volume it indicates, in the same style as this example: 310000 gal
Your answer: 312161.0 gal
